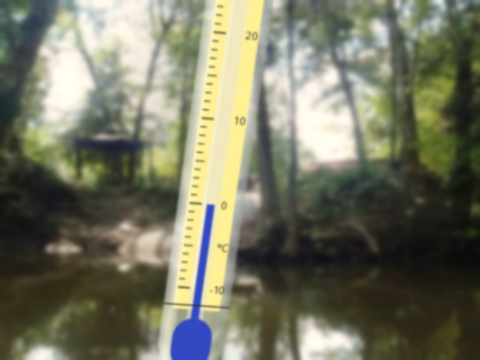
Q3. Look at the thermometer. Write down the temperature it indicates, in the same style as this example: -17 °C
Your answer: 0 °C
